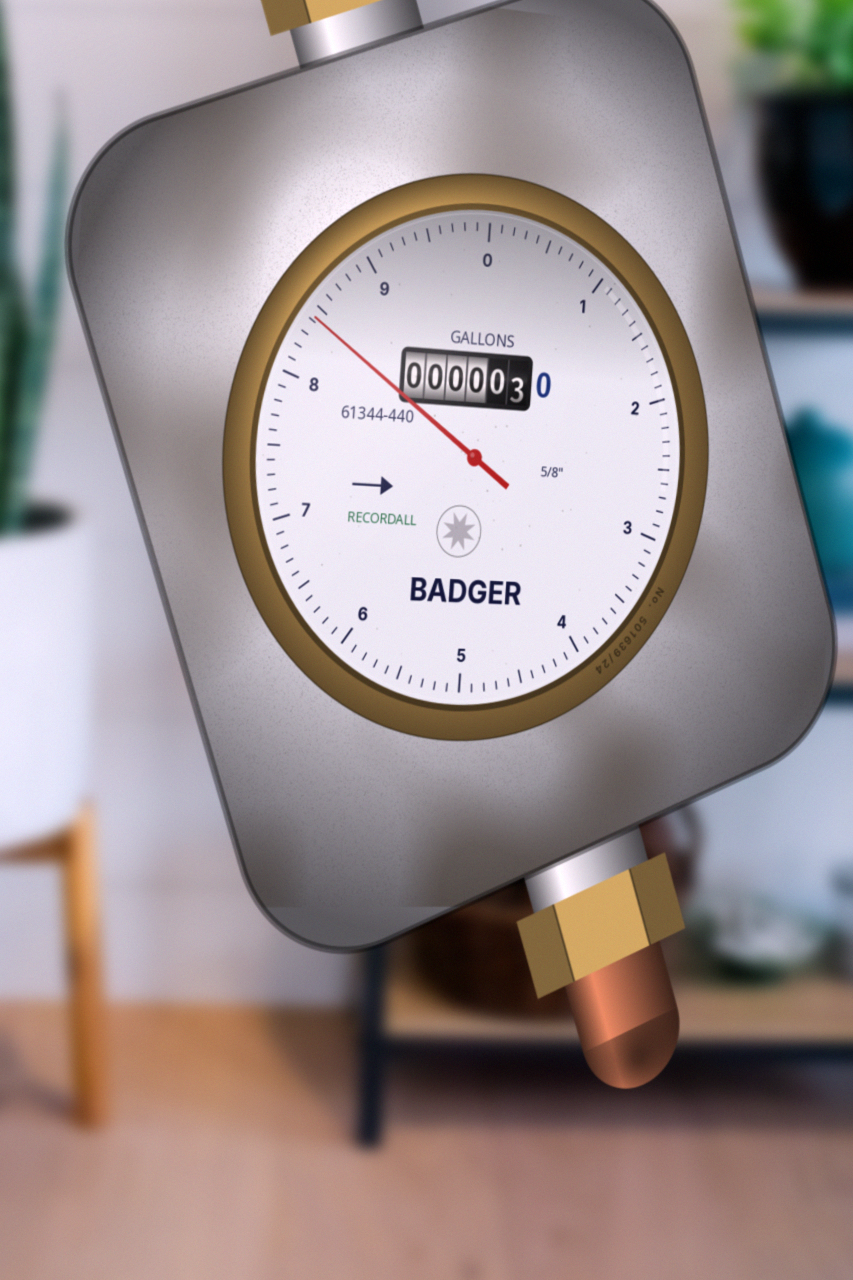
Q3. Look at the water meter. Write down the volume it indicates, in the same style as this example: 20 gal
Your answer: 28.4 gal
